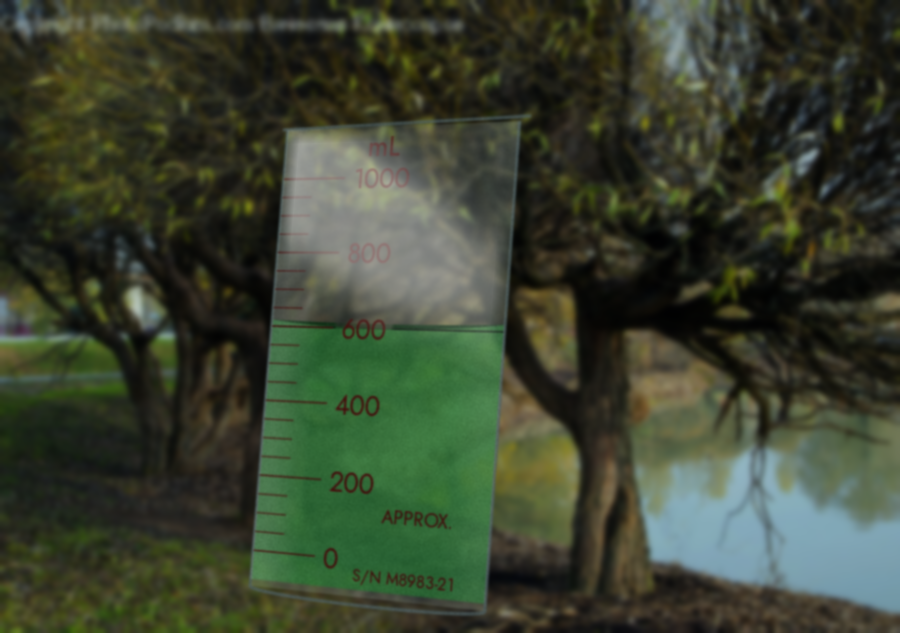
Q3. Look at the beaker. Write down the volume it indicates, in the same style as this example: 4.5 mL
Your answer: 600 mL
